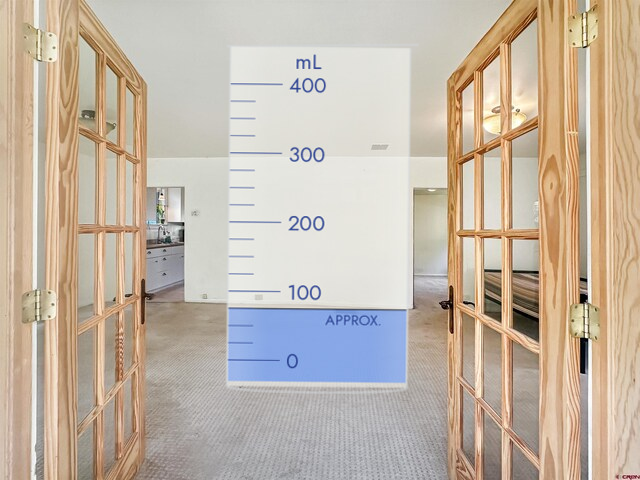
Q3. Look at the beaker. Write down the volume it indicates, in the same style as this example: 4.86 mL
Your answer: 75 mL
